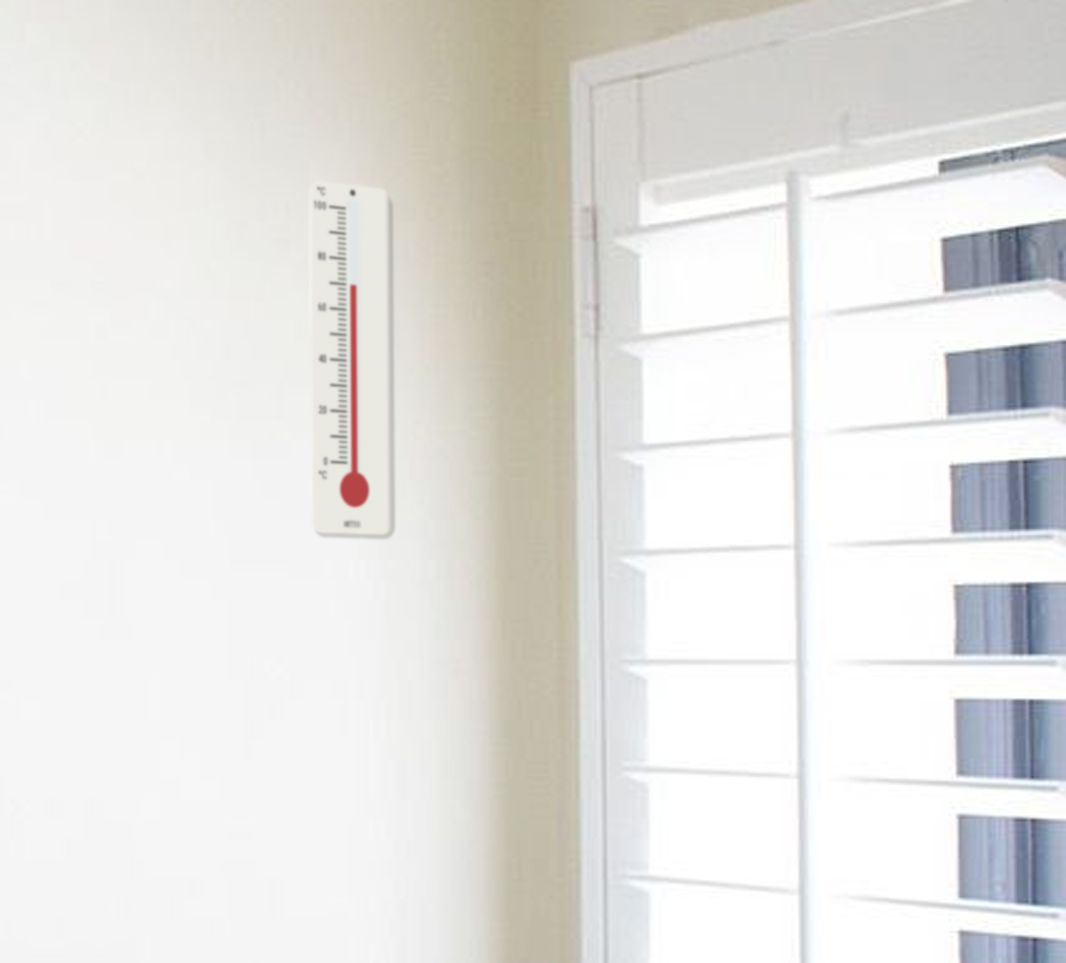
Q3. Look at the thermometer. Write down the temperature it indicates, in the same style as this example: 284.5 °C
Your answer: 70 °C
